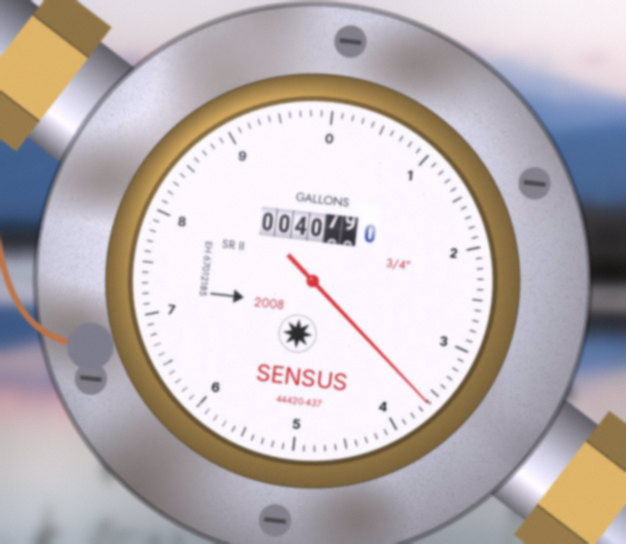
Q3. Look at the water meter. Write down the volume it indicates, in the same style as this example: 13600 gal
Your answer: 40793.6 gal
